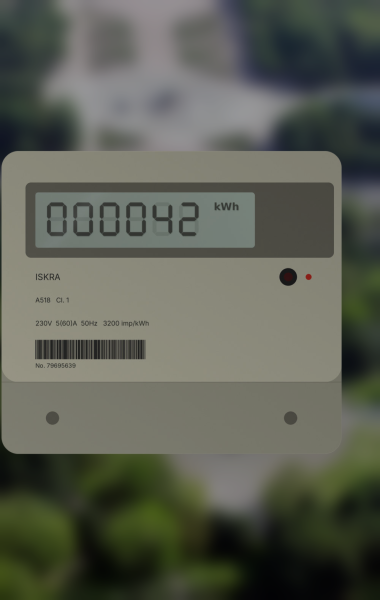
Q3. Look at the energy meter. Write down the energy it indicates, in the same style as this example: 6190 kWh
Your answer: 42 kWh
